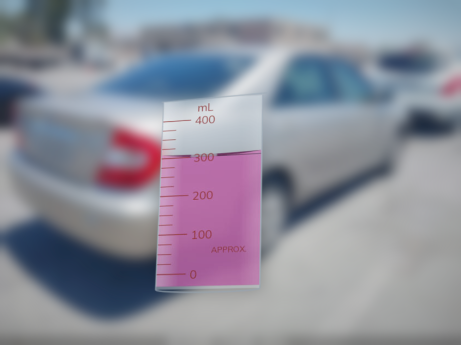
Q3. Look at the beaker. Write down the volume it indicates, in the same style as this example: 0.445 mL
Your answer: 300 mL
